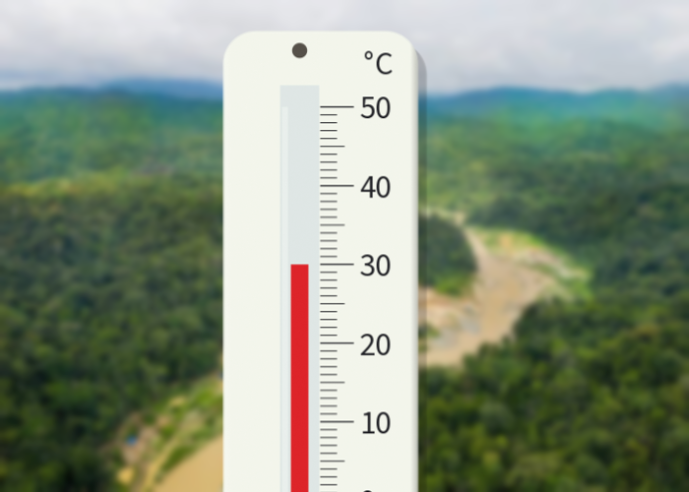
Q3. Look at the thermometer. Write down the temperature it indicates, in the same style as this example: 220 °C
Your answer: 30 °C
